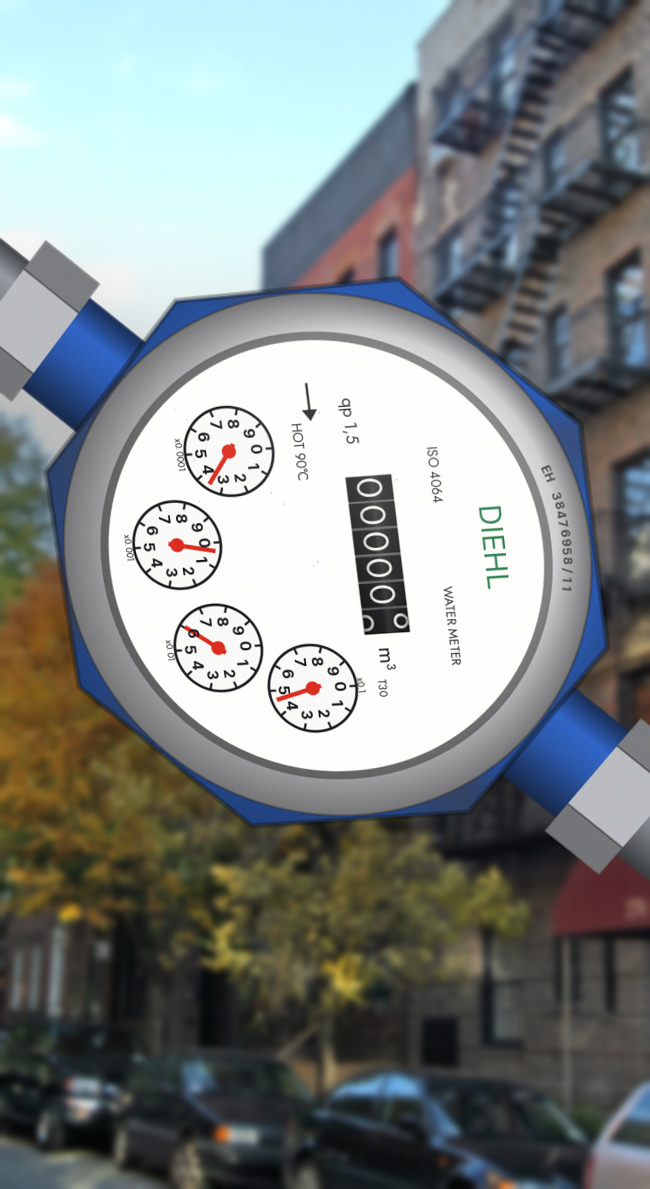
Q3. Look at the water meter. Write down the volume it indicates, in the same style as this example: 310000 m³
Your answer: 8.4603 m³
